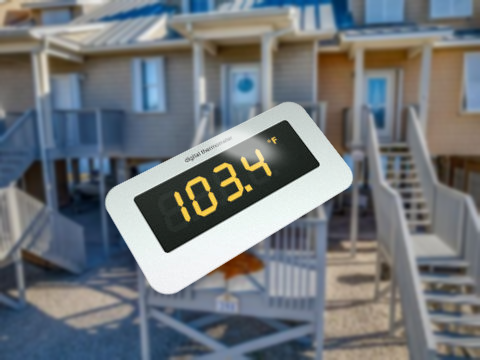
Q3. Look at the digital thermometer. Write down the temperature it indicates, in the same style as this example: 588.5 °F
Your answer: 103.4 °F
